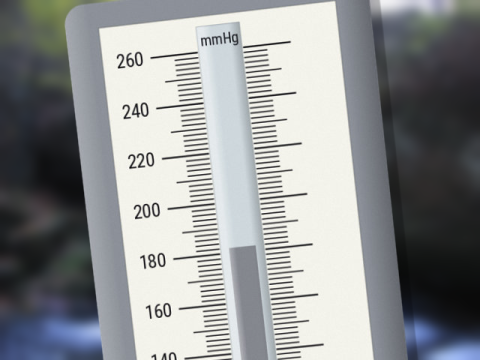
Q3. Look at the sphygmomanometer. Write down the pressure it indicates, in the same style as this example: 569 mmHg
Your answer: 182 mmHg
